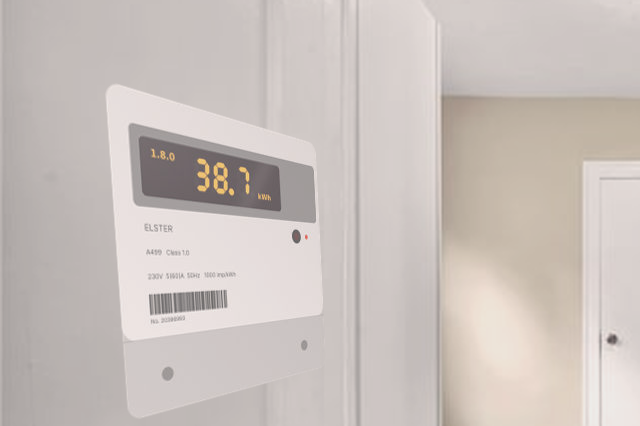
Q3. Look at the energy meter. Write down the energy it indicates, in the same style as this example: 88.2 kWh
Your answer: 38.7 kWh
